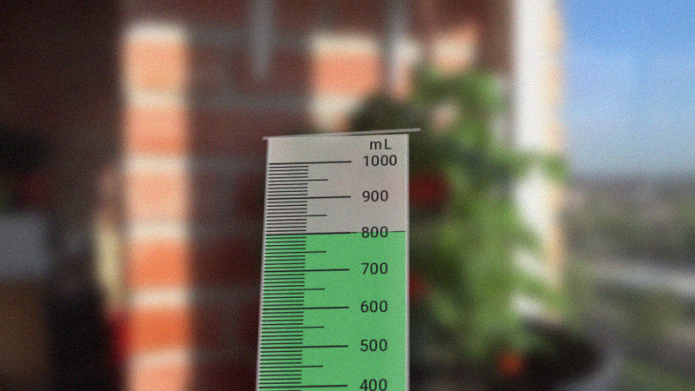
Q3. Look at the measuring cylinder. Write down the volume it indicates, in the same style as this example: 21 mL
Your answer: 800 mL
